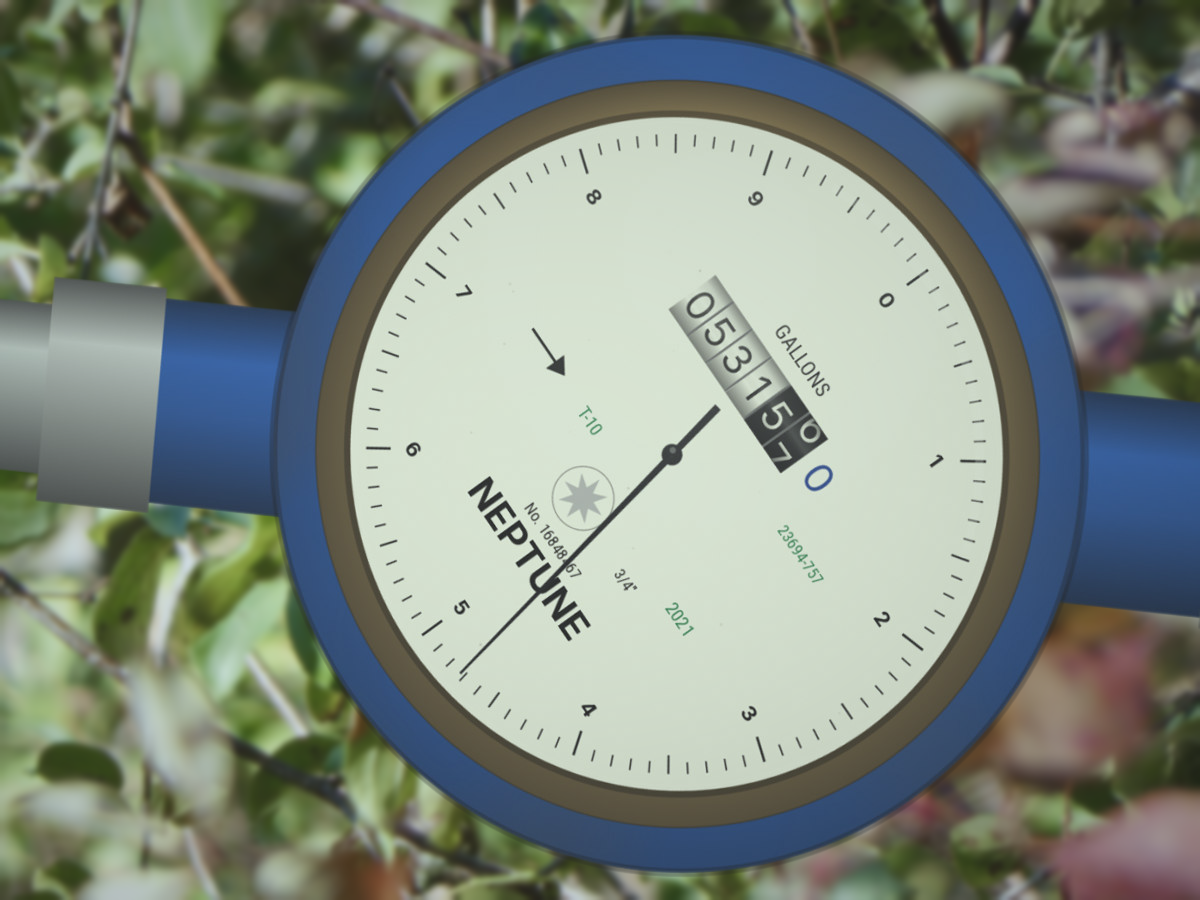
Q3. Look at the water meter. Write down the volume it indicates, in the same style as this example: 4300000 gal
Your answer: 531564.7 gal
